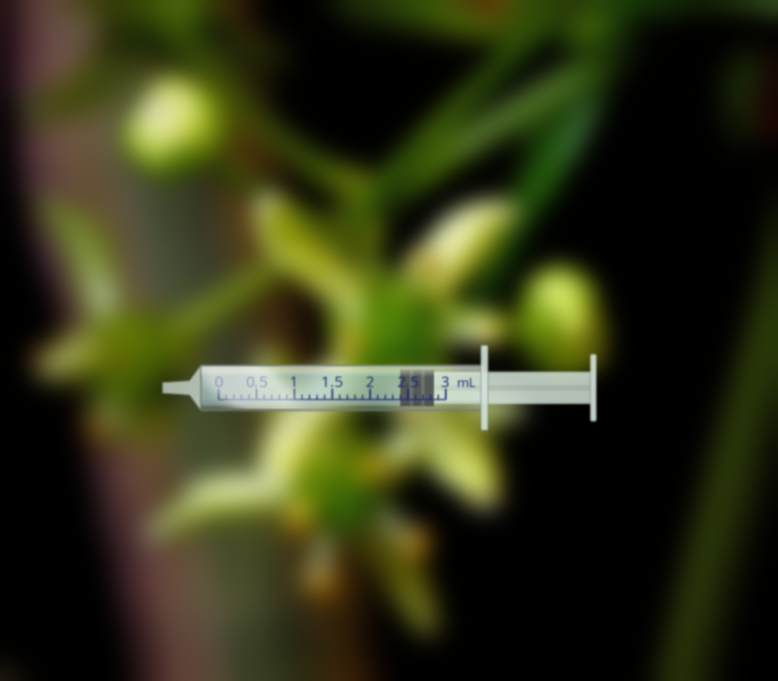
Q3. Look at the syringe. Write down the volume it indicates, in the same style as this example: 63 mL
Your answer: 2.4 mL
